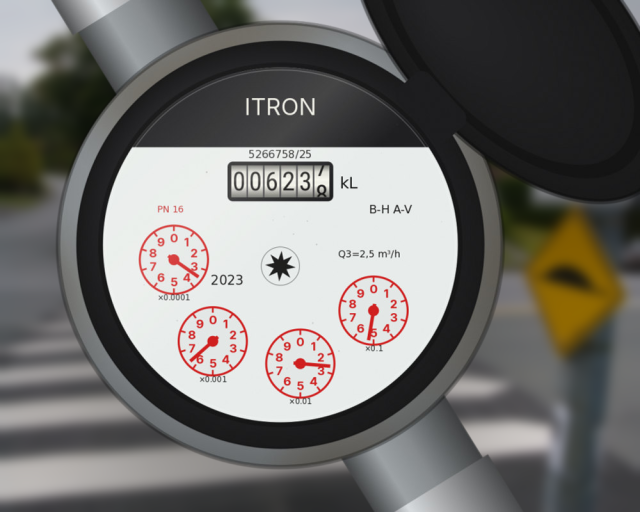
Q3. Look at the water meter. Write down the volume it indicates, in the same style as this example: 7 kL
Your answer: 6237.5263 kL
